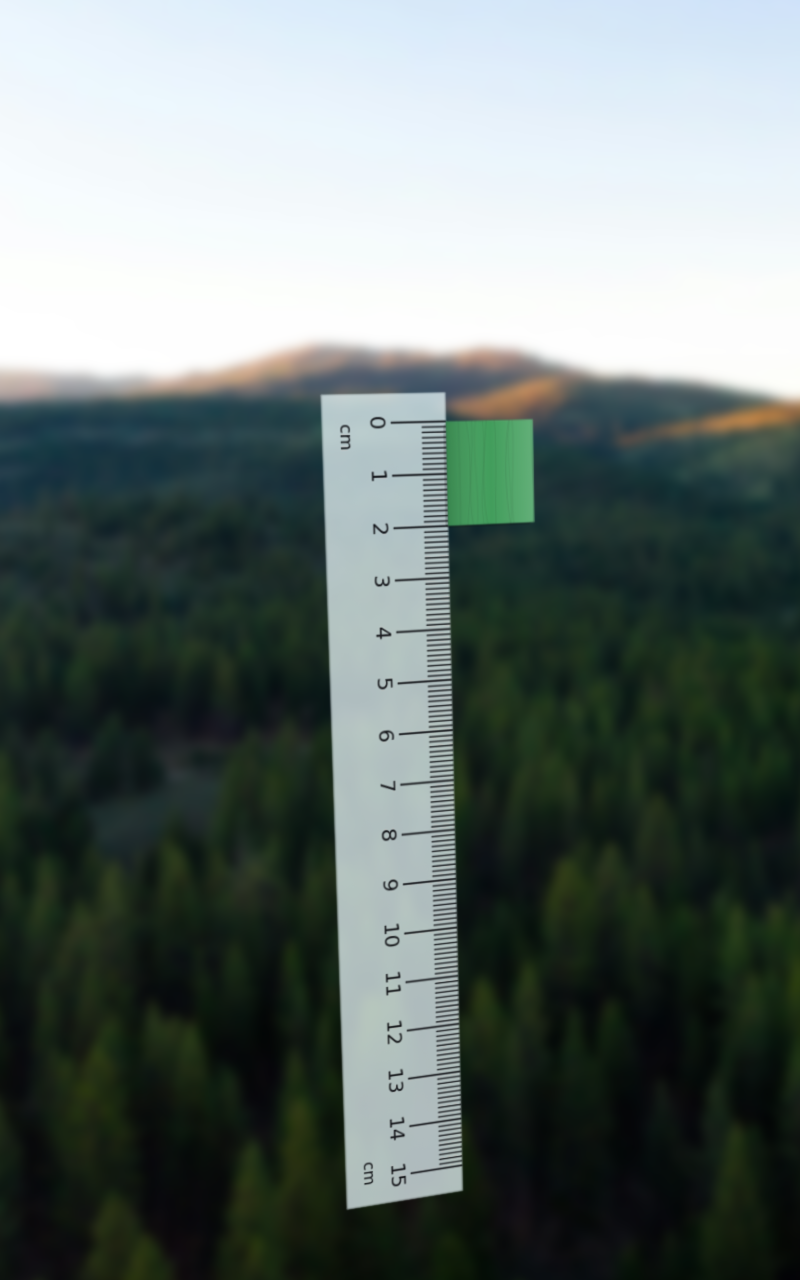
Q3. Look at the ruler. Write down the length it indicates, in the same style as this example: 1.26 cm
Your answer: 2 cm
